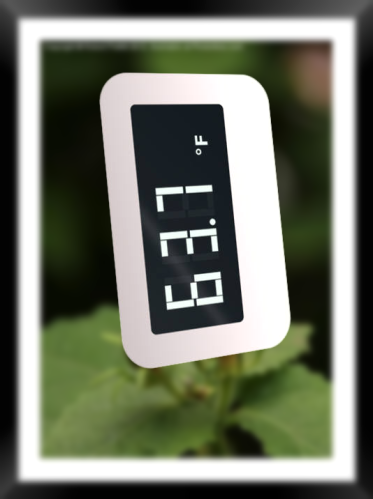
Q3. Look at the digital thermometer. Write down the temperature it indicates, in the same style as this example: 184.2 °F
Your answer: 63.7 °F
